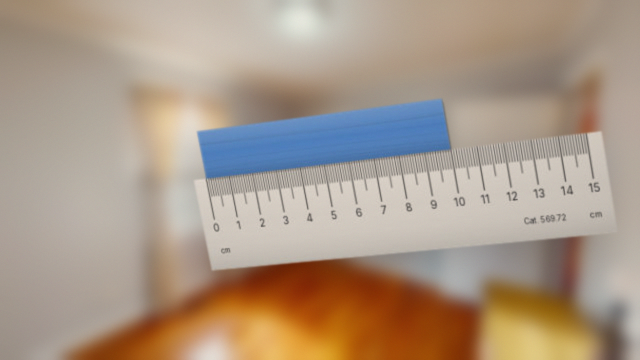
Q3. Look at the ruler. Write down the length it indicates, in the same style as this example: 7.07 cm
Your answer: 10 cm
